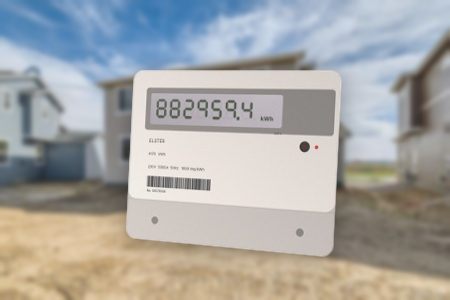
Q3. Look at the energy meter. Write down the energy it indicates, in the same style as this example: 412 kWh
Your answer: 882959.4 kWh
